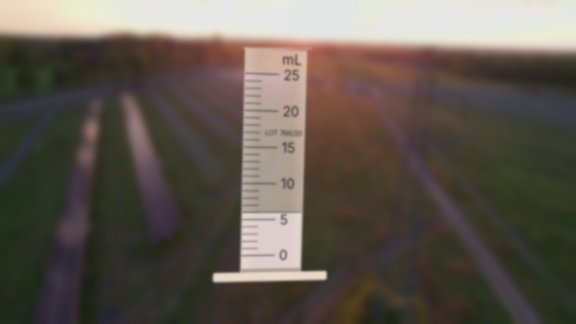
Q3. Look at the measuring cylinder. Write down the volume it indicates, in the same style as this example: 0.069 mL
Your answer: 6 mL
